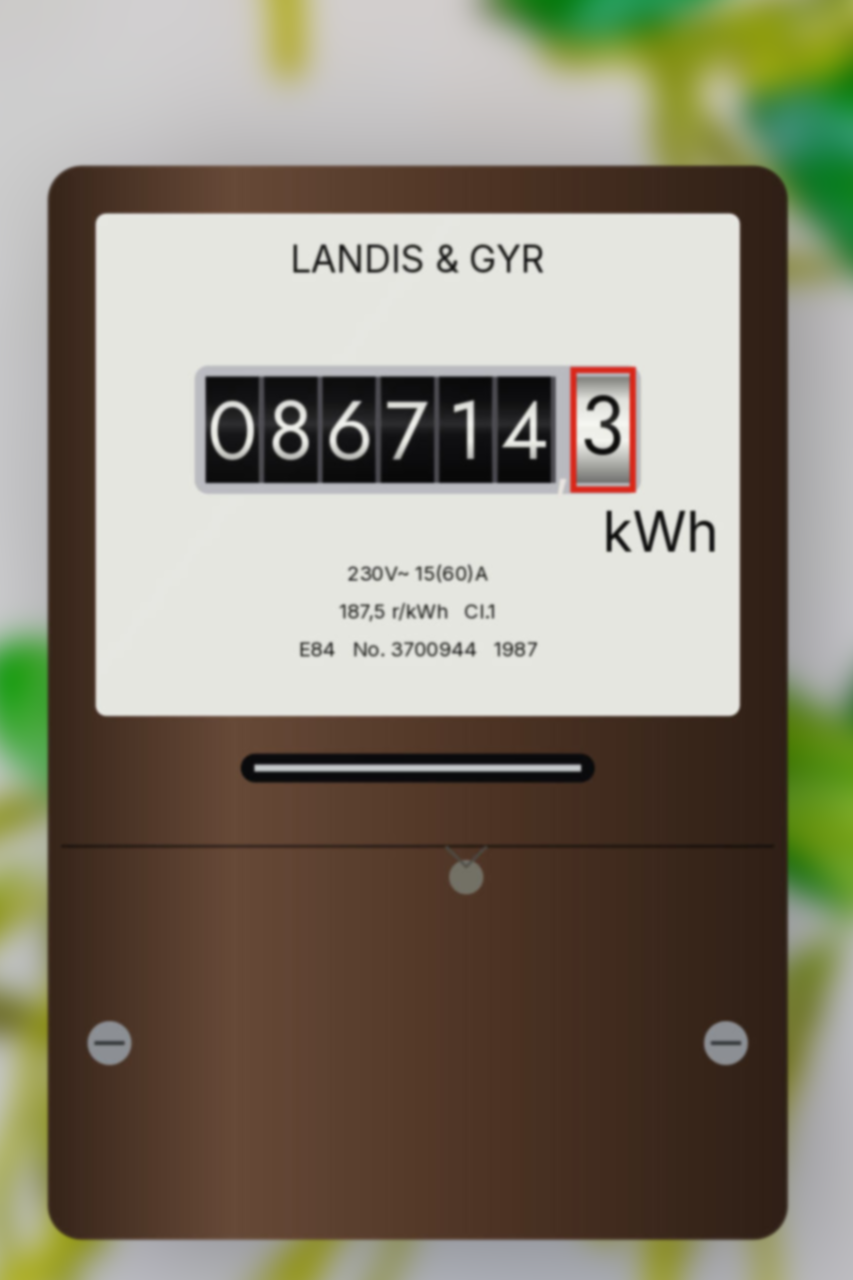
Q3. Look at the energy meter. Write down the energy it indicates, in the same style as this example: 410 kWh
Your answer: 86714.3 kWh
